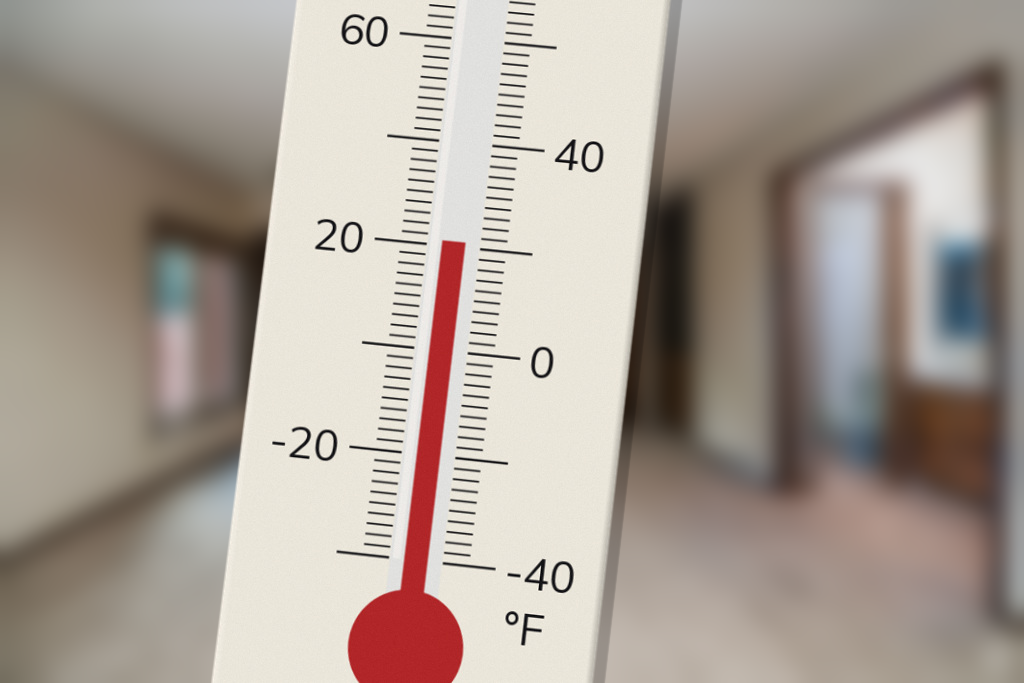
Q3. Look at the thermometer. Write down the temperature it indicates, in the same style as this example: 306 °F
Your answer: 21 °F
